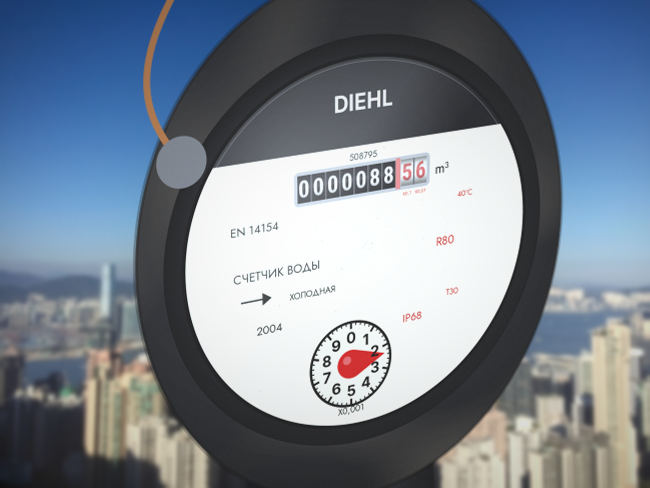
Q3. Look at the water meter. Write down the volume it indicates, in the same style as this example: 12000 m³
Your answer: 88.562 m³
